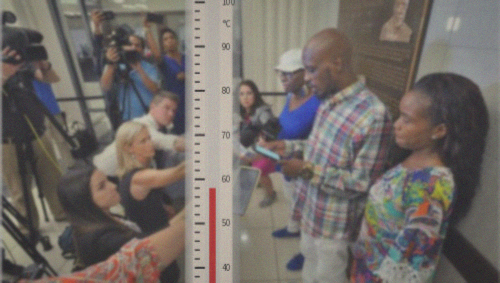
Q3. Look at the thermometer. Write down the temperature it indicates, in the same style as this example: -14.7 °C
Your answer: 58 °C
